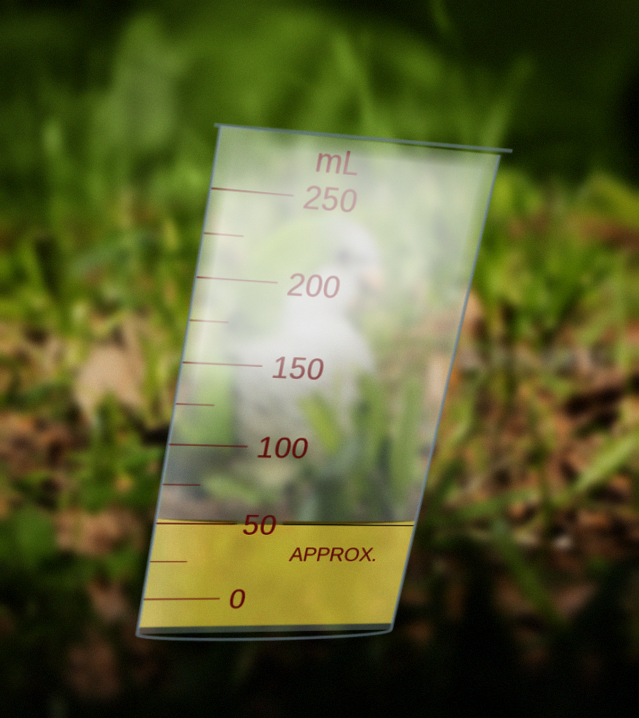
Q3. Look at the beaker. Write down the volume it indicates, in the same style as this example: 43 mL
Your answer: 50 mL
